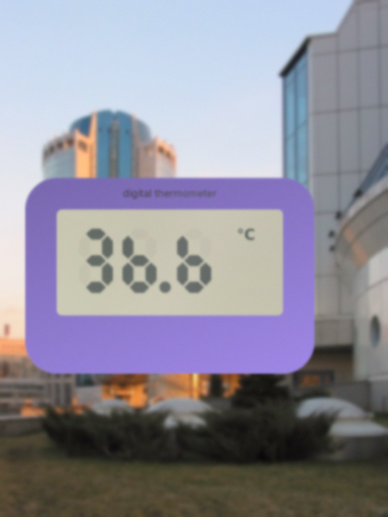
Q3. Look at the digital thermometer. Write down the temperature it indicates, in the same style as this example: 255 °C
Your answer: 36.6 °C
